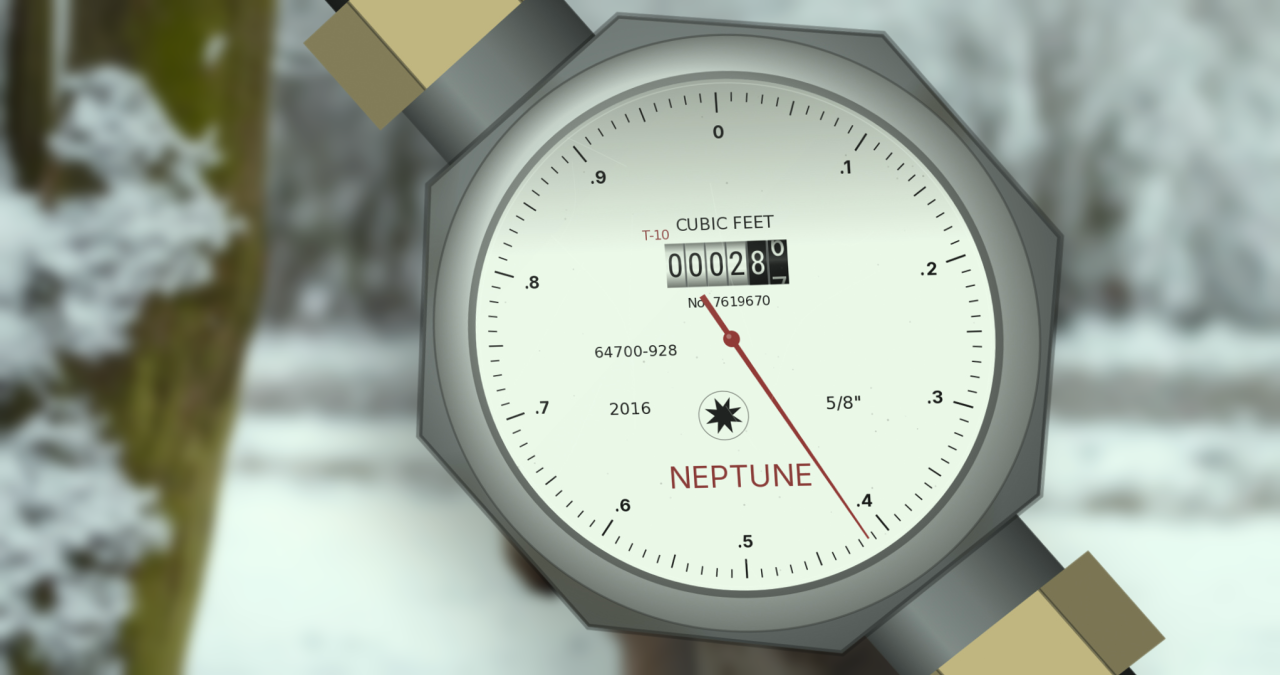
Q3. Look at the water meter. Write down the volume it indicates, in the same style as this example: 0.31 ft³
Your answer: 286.41 ft³
